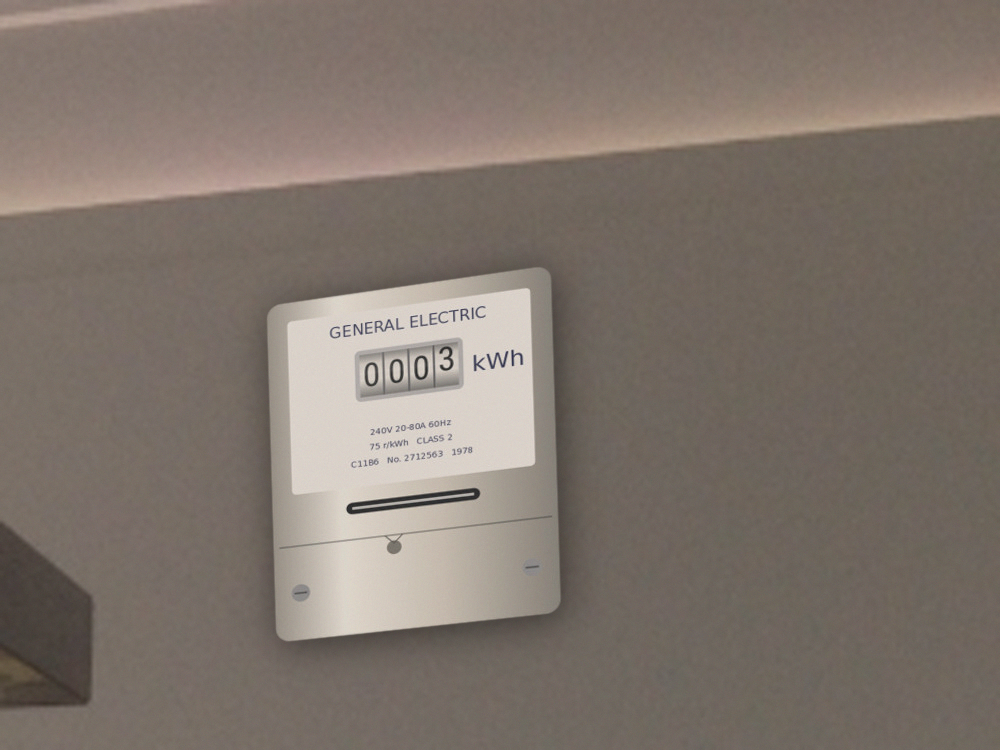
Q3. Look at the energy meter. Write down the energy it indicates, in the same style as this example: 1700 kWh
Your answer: 3 kWh
